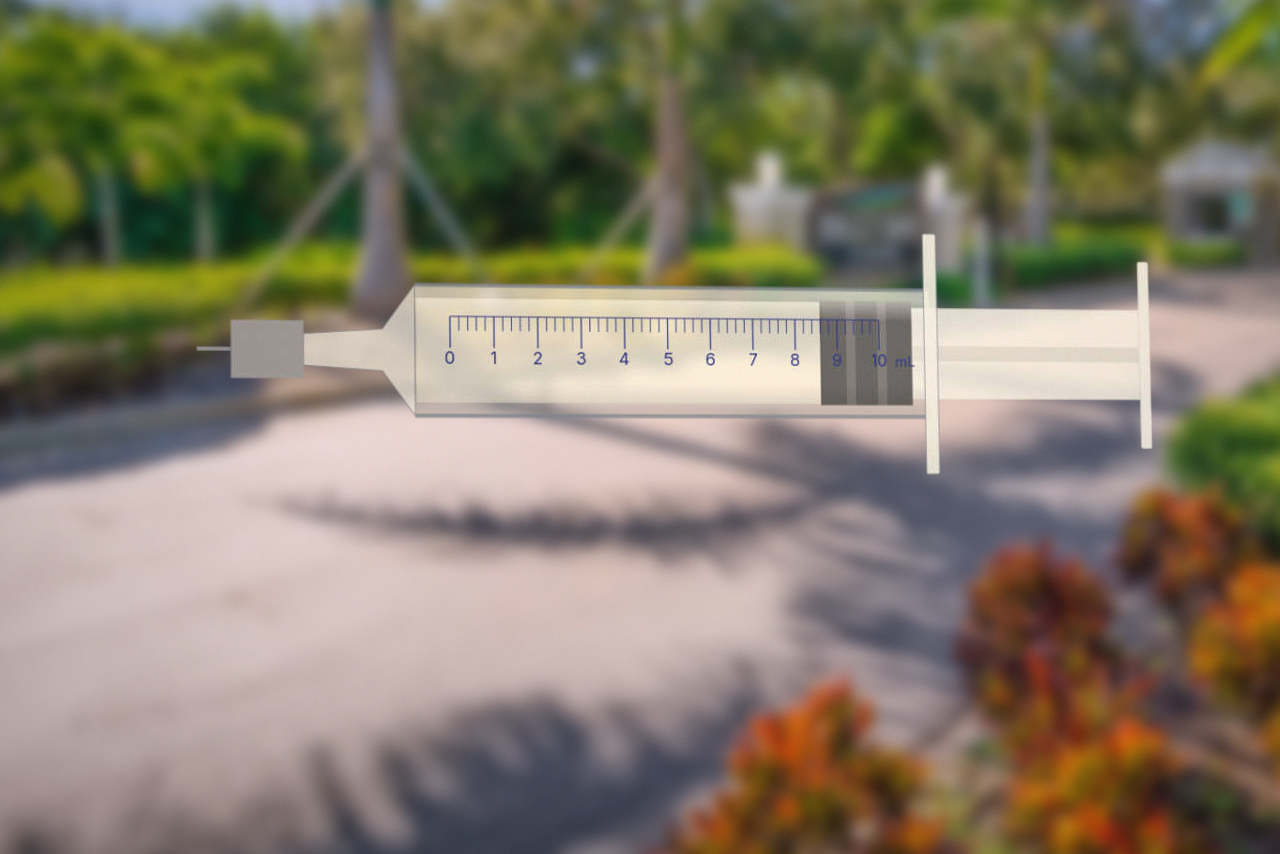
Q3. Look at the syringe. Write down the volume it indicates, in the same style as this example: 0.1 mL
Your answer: 8.6 mL
